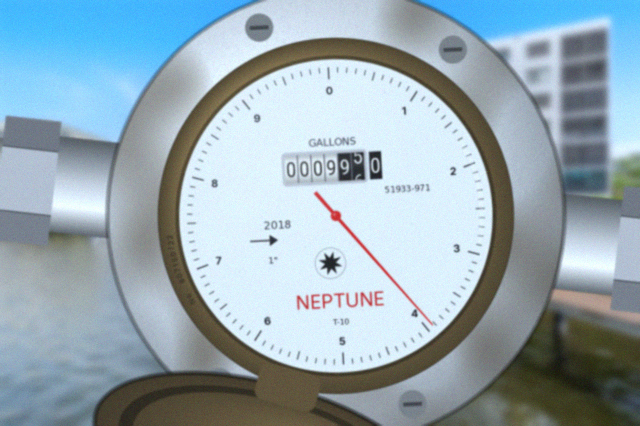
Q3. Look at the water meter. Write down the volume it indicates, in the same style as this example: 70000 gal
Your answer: 9953.9 gal
